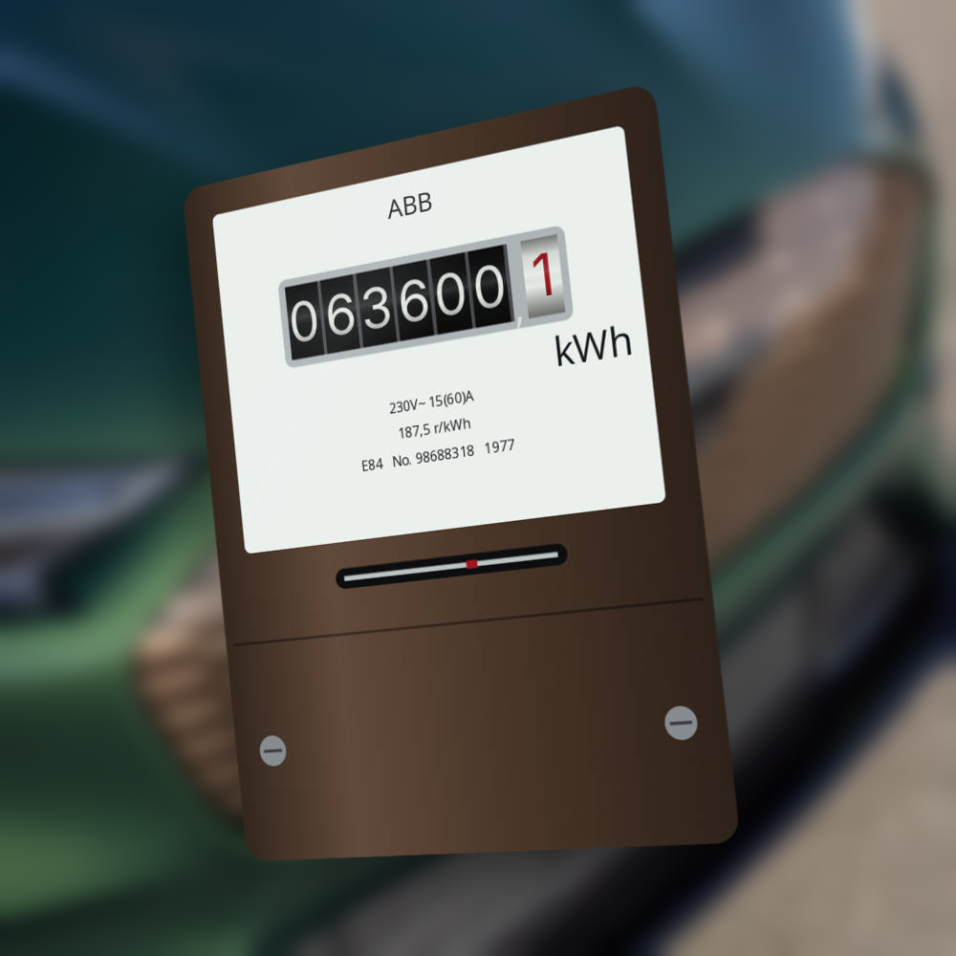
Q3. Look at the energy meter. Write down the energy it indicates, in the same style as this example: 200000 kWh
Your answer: 63600.1 kWh
